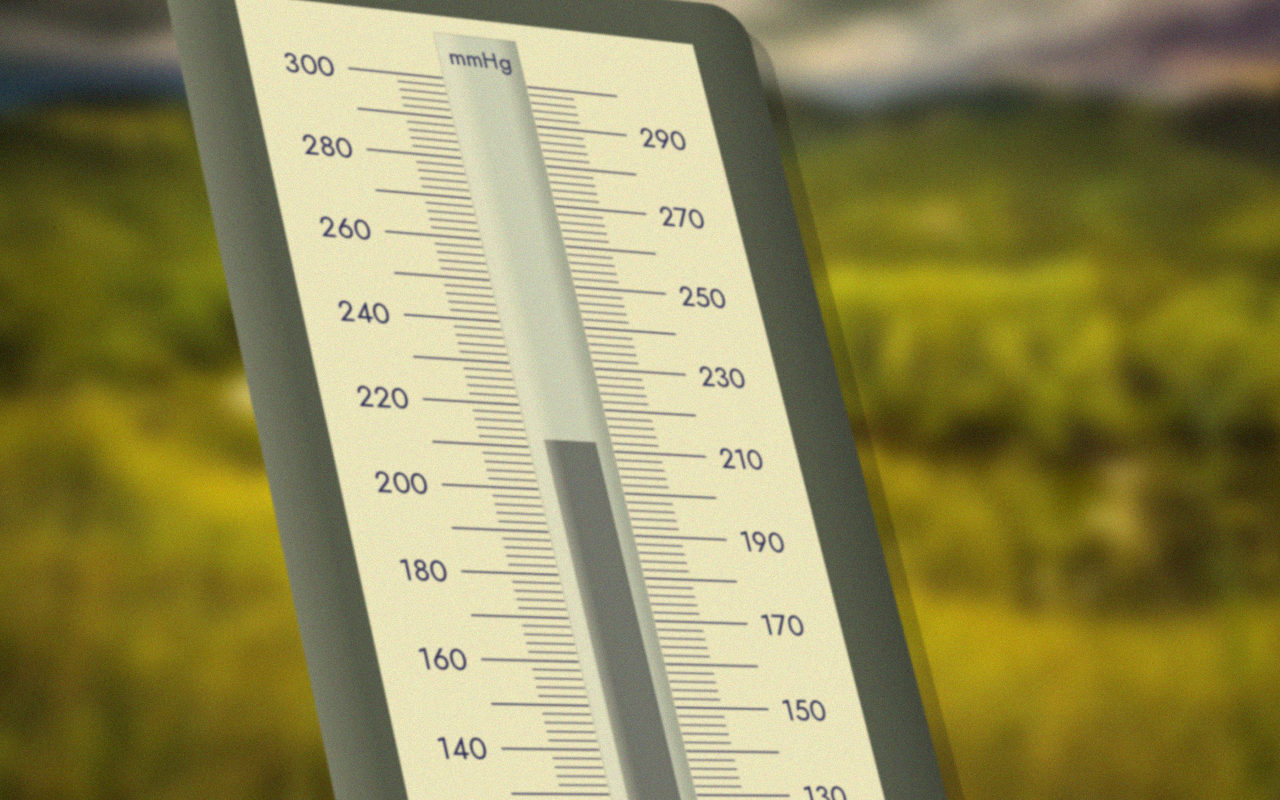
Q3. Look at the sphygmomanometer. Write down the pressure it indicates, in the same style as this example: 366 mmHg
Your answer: 212 mmHg
